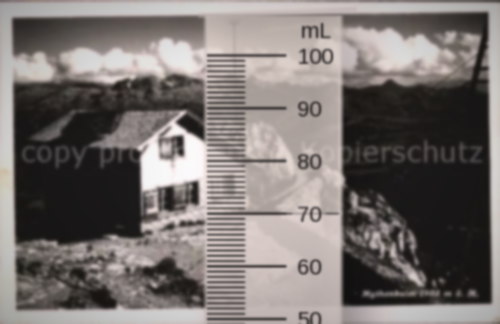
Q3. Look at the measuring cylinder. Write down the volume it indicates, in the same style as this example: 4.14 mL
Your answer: 70 mL
